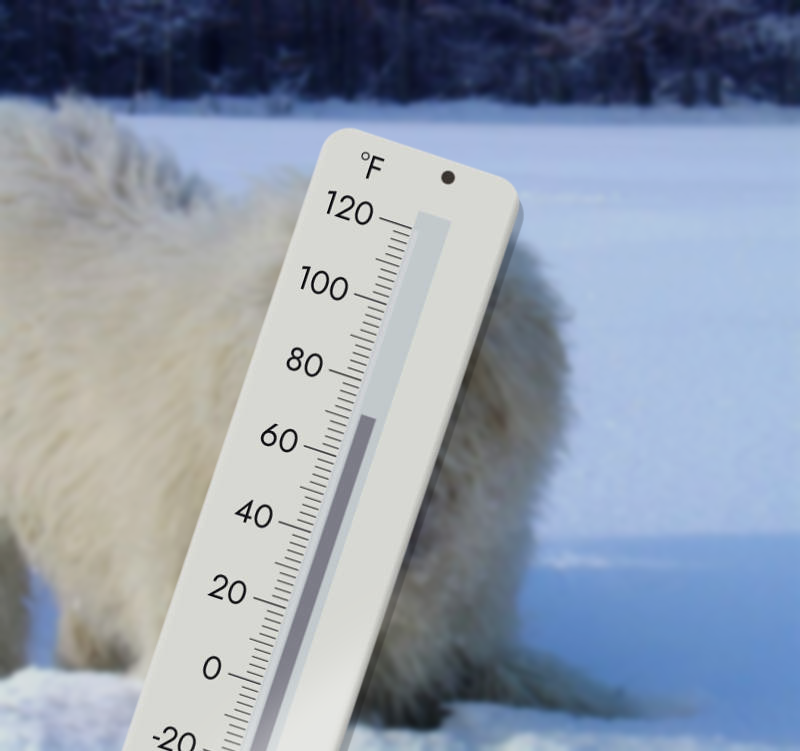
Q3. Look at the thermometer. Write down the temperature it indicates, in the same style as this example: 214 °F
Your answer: 72 °F
